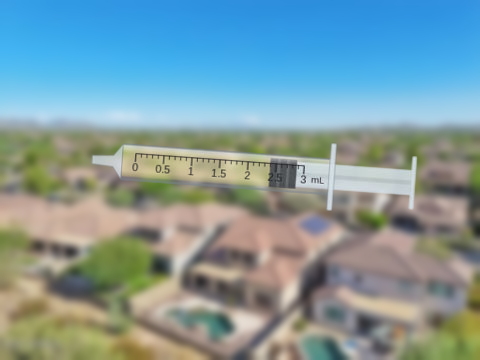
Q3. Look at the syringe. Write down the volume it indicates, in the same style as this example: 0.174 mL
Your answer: 2.4 mL
